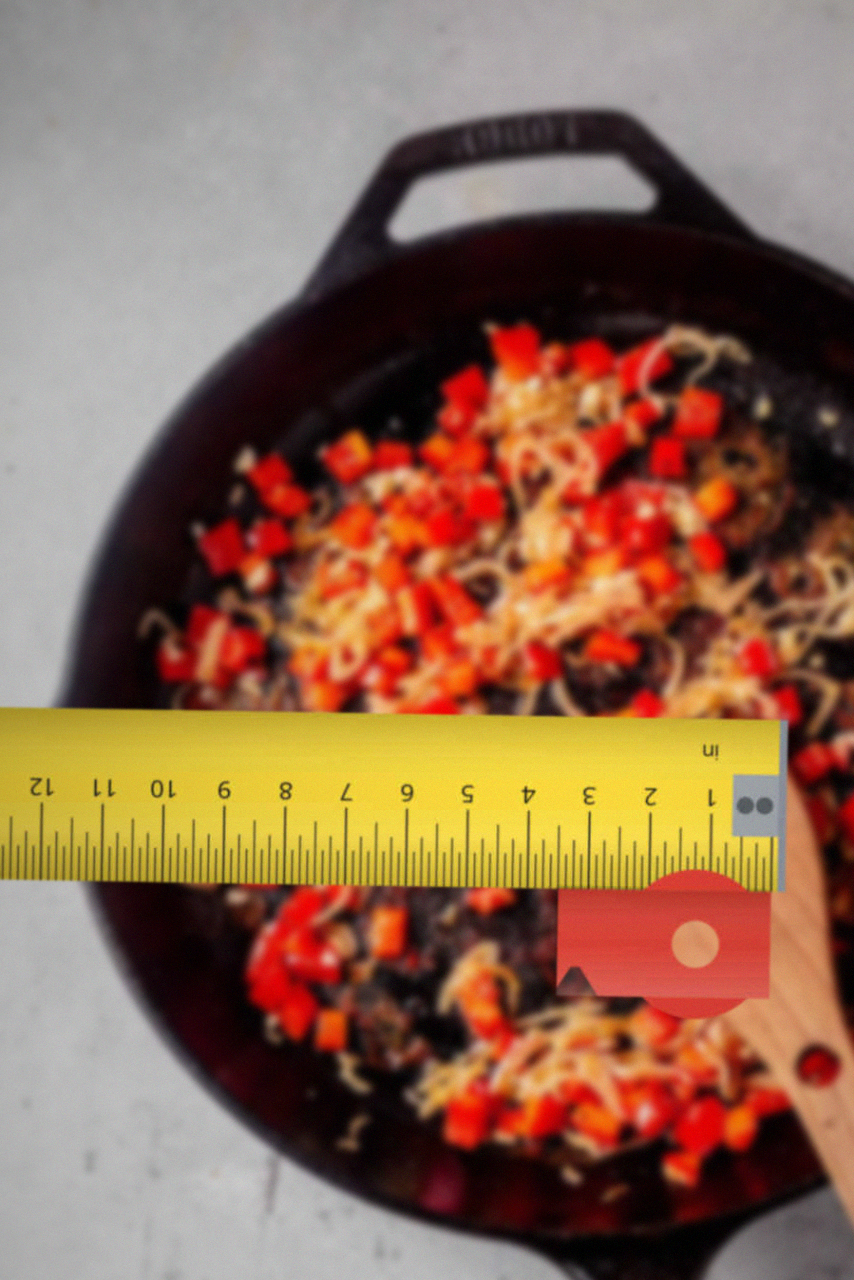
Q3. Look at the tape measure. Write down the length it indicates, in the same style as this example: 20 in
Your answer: 3.5 in
